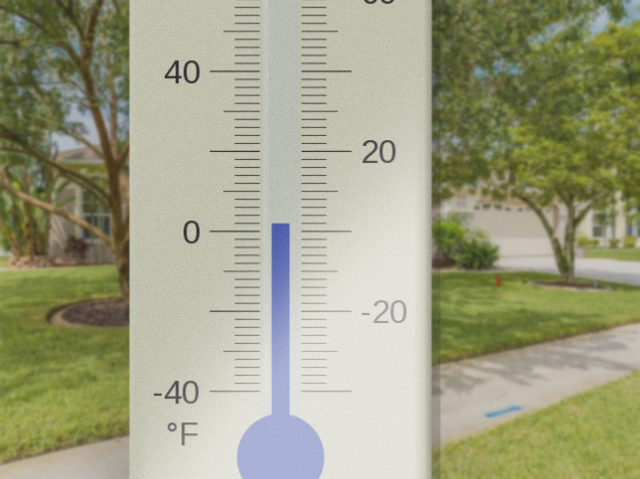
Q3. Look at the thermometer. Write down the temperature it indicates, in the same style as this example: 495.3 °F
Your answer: 2 °F
